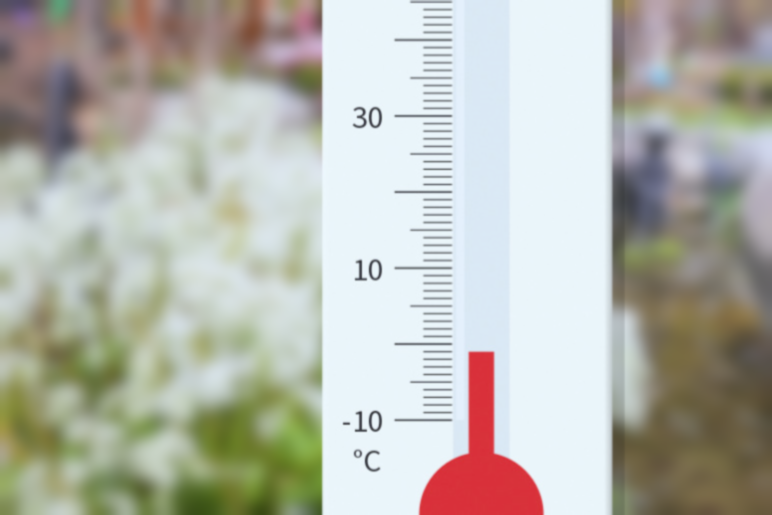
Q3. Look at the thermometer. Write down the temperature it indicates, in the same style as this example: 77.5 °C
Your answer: -1 °C
